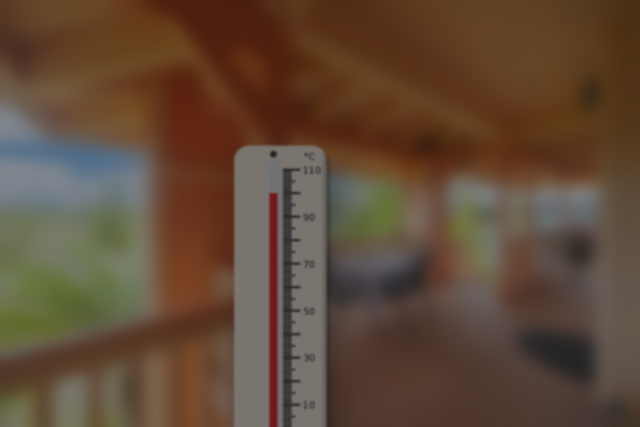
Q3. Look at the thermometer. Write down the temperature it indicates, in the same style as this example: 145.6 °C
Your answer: 100 °C
